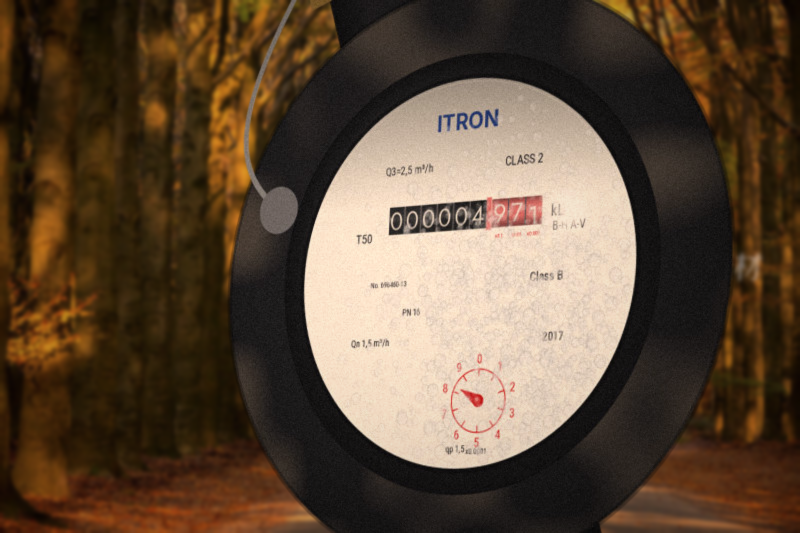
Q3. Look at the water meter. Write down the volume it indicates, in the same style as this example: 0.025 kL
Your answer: 4.9708 kL
